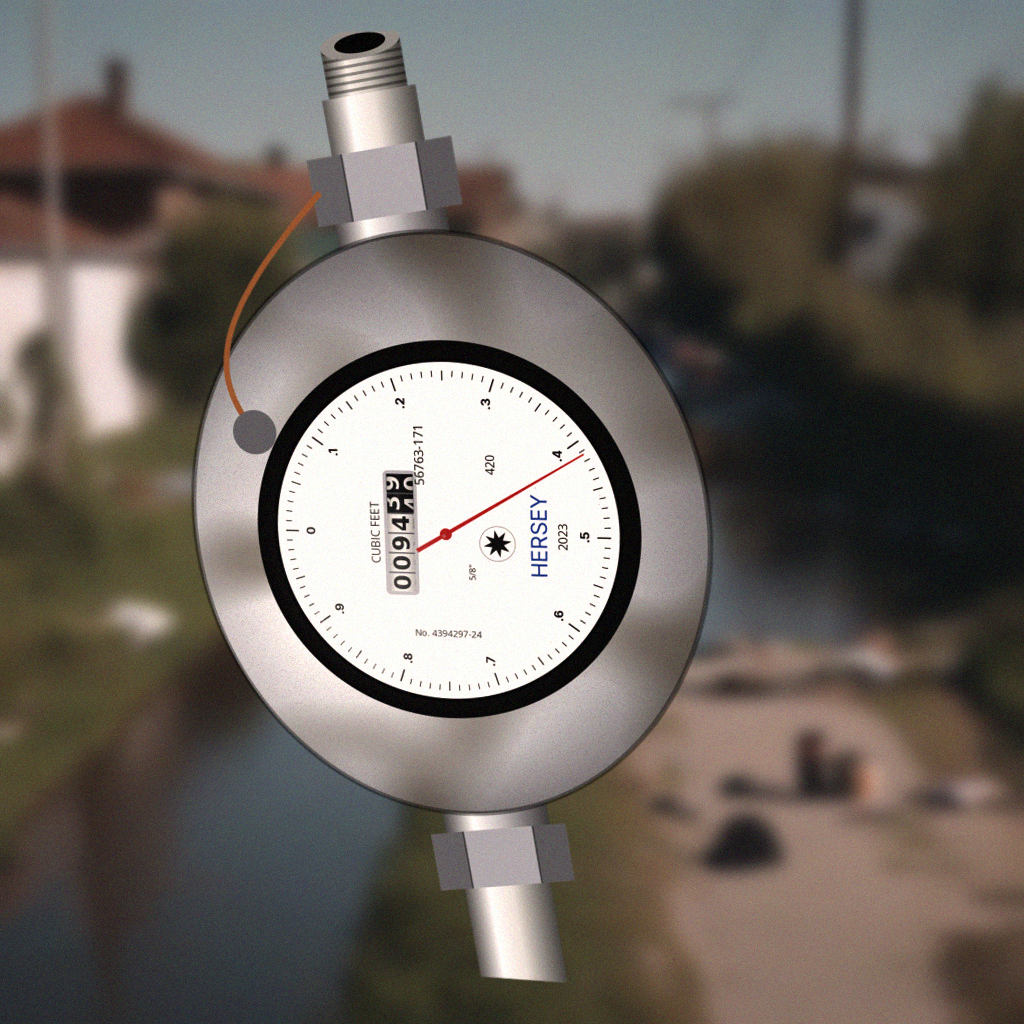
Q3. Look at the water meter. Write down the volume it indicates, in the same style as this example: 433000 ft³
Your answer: 9439.41 ft³
